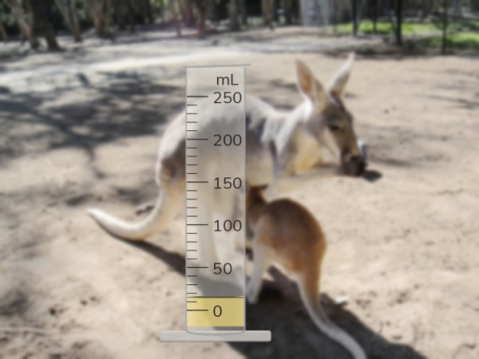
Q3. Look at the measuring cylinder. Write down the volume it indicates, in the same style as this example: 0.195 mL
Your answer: 15 mL
